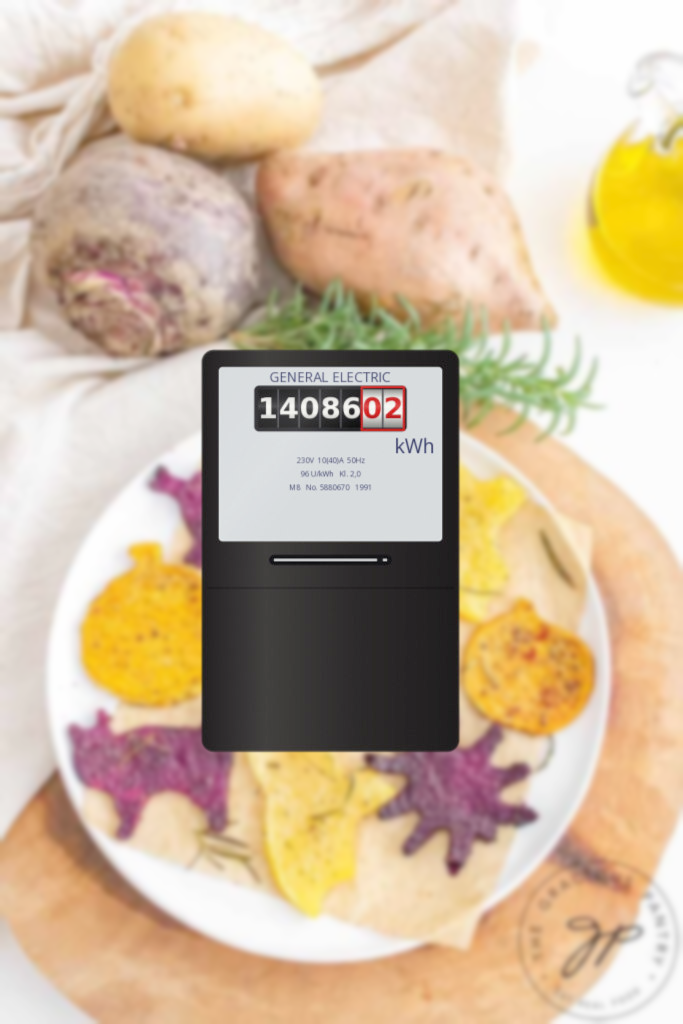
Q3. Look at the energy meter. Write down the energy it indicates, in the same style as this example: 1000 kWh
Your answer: 14086.02 kWh
